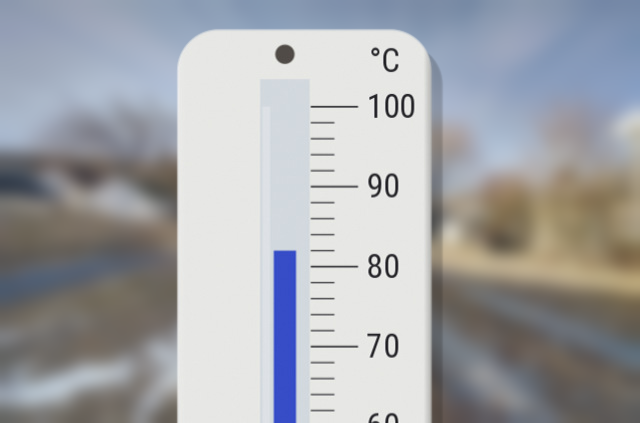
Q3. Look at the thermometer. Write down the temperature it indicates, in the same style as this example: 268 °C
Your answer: 82 °C
